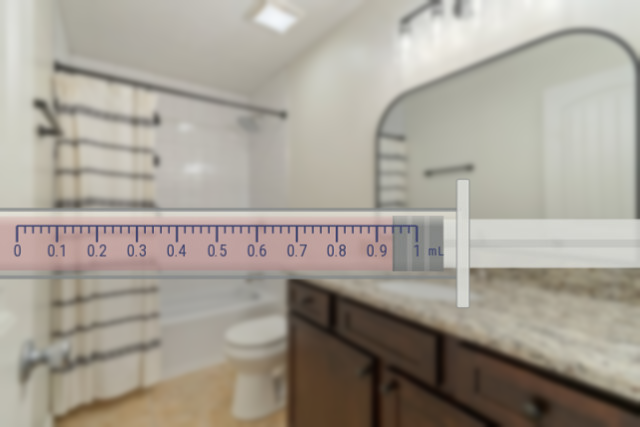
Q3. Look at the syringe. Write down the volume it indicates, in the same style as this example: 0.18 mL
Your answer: 0.94 mL
